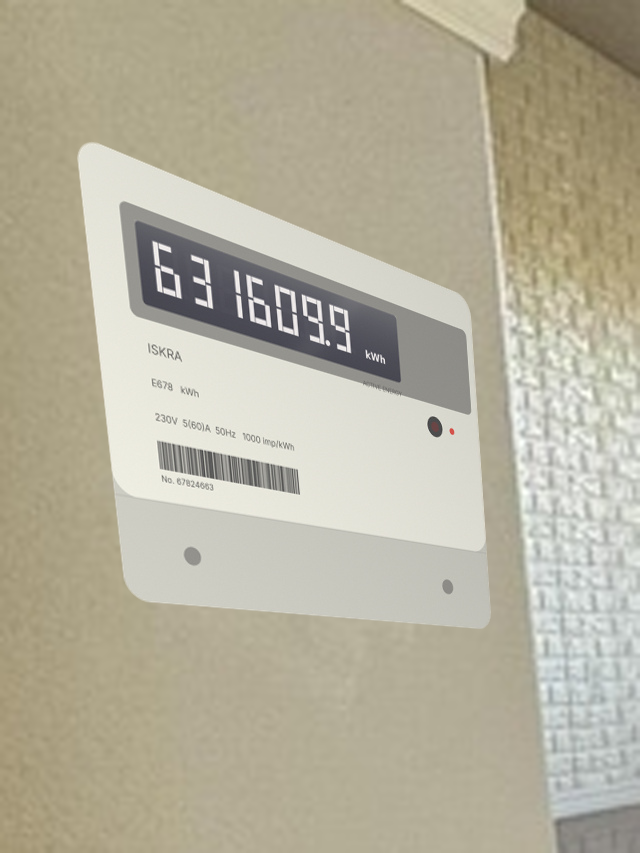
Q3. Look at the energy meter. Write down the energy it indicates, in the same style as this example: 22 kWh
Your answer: 631609.9 kWh
